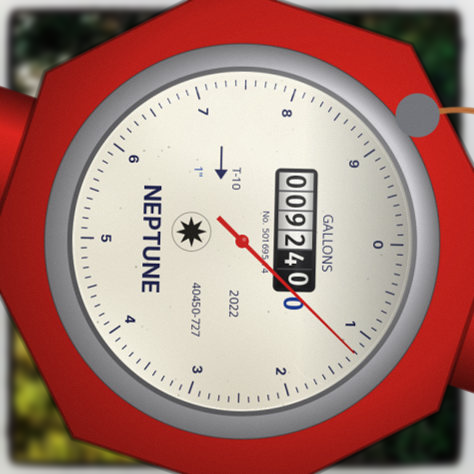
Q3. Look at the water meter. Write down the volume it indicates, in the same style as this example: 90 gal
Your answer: 92401.2 gal
